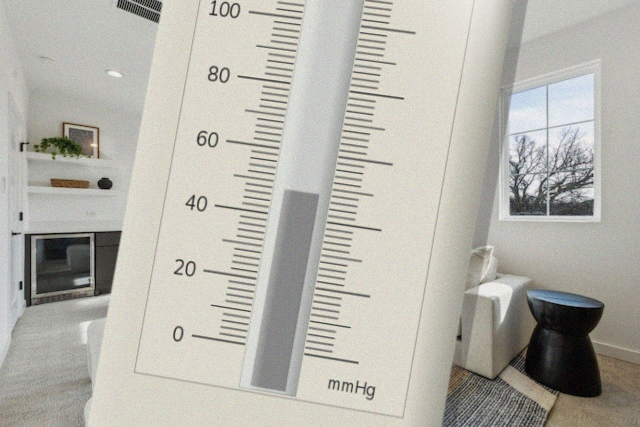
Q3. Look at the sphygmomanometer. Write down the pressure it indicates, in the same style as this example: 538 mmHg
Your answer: 48 mmHg
